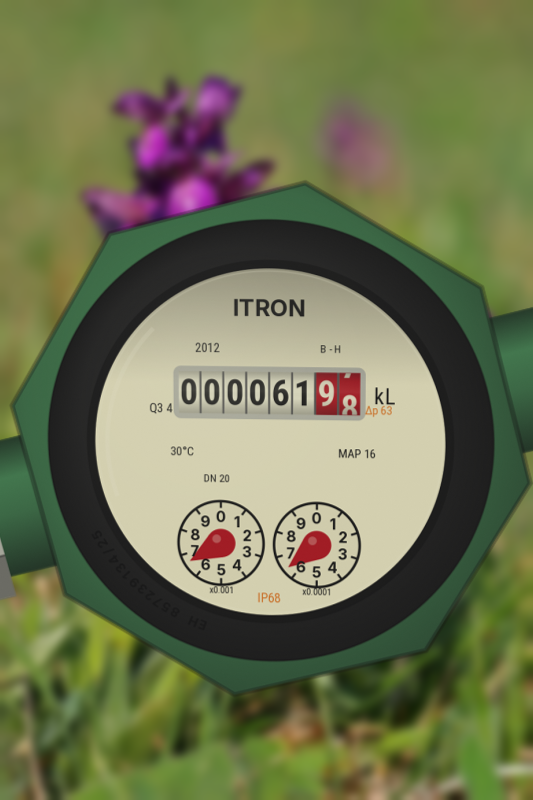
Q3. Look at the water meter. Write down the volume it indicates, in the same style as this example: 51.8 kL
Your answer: 61.9766 kL
